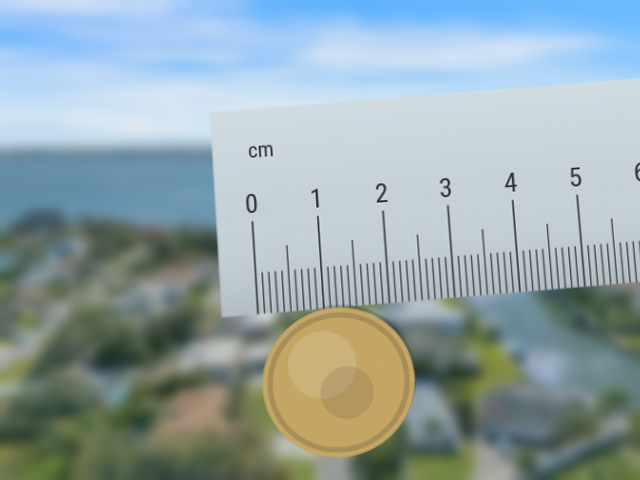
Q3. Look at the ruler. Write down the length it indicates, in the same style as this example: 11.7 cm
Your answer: 2.3 cm
